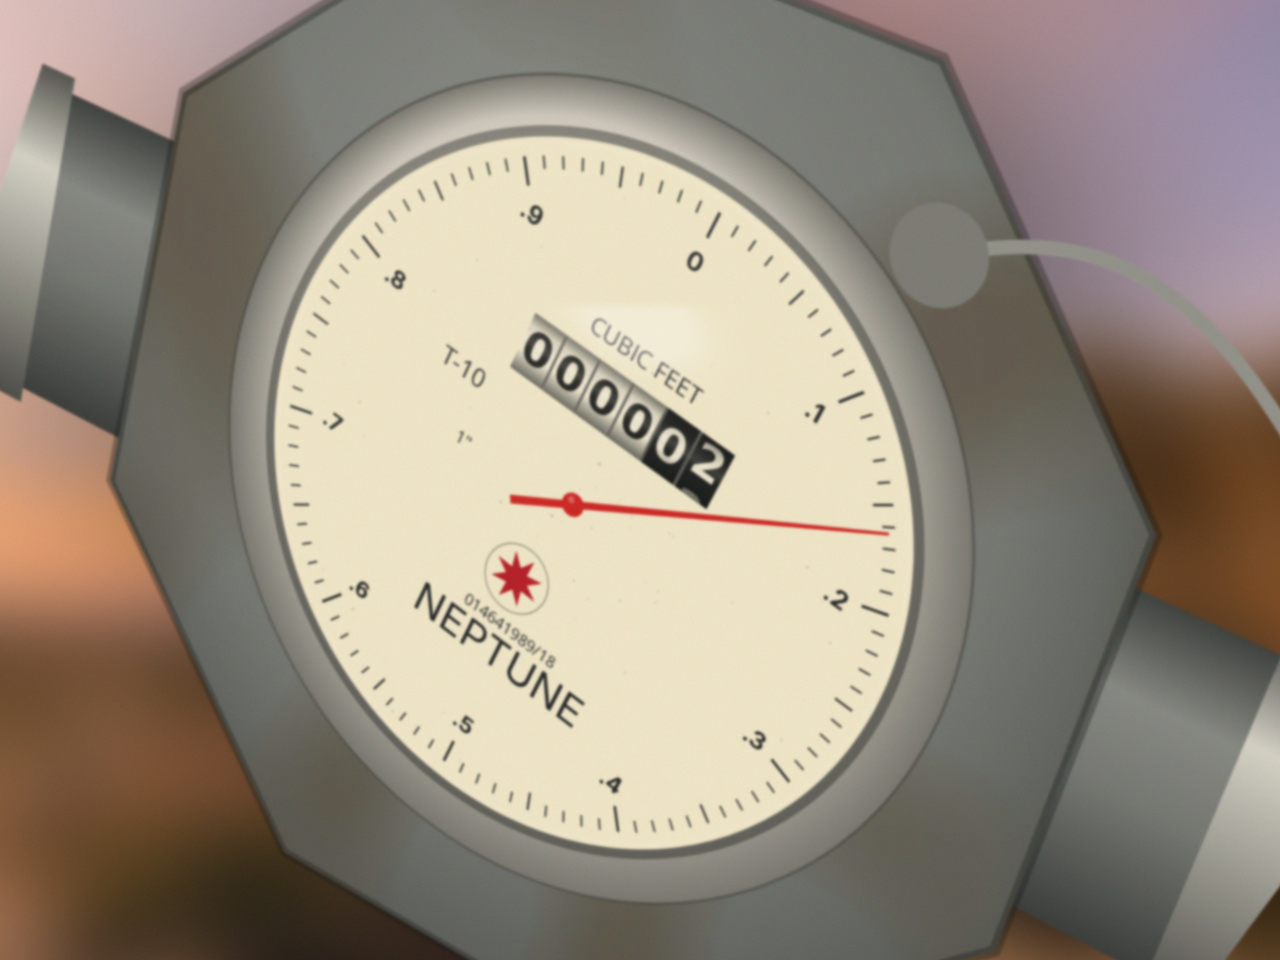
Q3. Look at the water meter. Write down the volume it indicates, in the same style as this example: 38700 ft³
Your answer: 2.16 ft³
